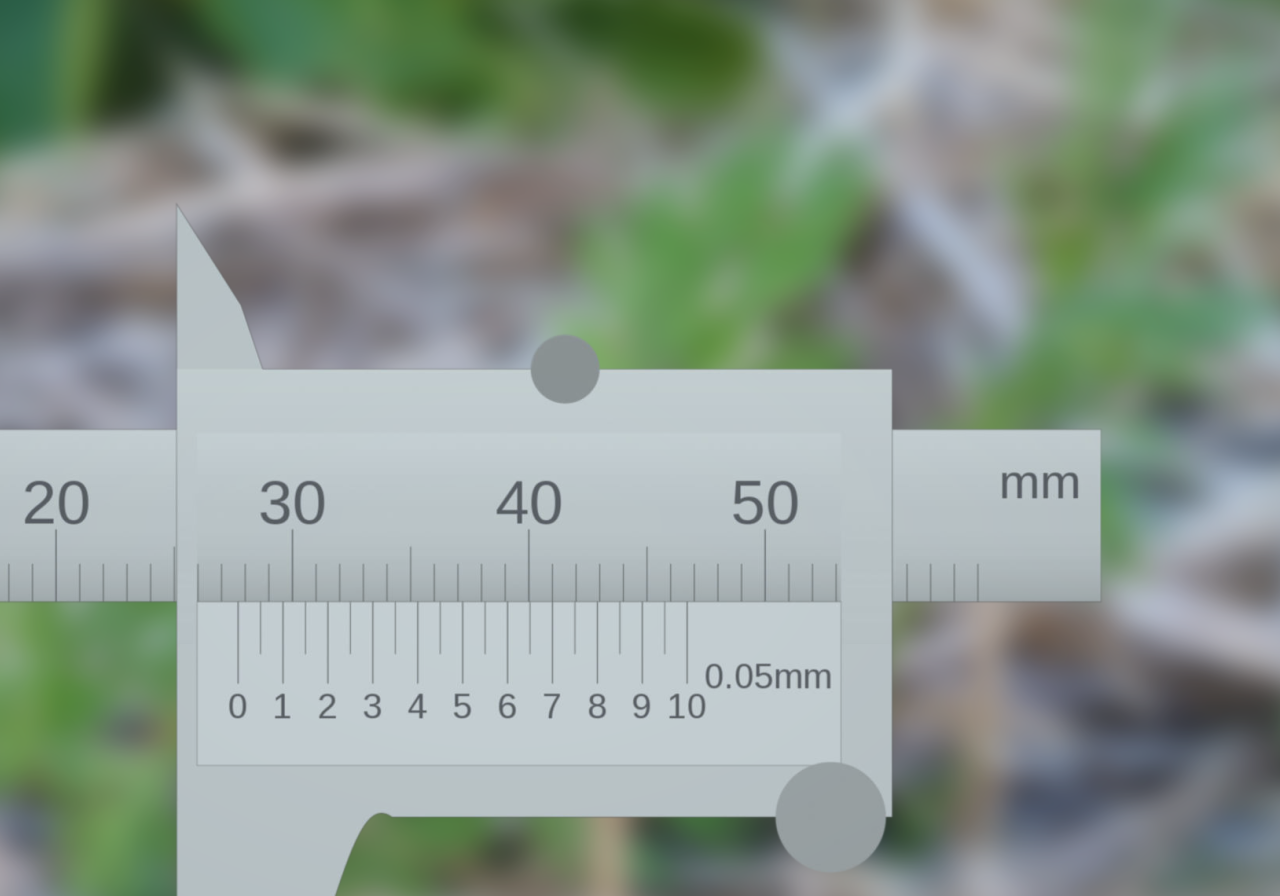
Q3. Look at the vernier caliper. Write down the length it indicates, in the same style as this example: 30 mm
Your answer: 27.7 mm
